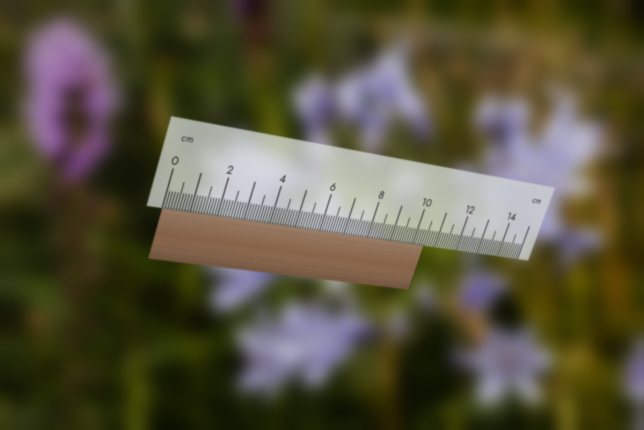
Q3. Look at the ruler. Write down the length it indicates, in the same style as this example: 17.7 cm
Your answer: 10.5 cm
